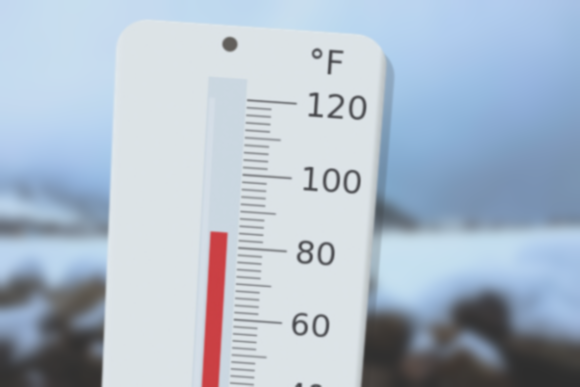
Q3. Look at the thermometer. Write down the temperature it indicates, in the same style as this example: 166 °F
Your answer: 84 °F
